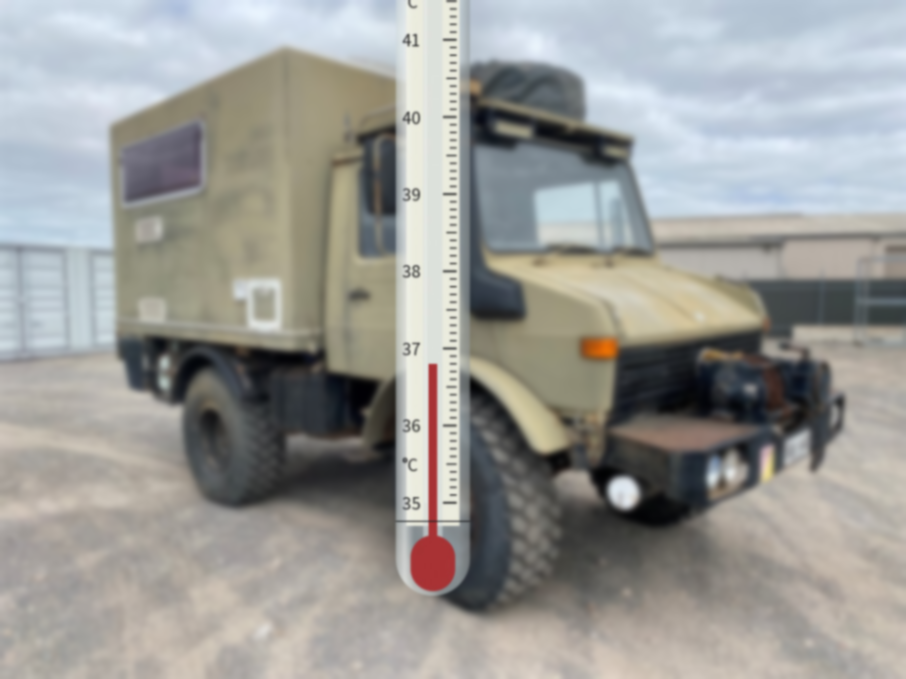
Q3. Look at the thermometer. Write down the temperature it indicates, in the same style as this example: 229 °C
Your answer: 36.8 °C
